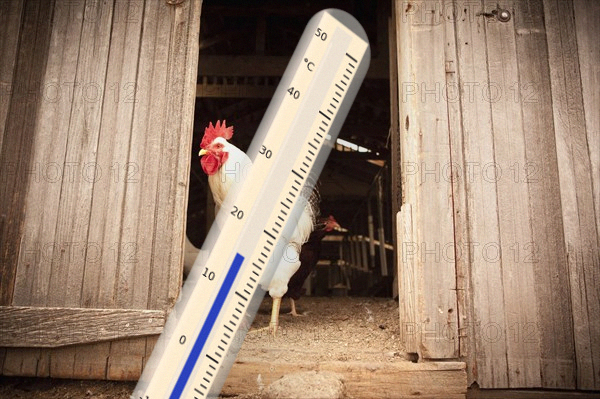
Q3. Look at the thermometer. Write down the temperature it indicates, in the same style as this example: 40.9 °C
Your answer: 15 °C
